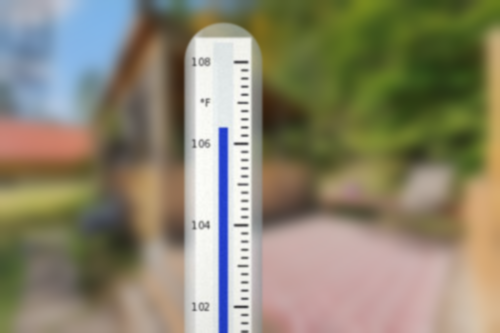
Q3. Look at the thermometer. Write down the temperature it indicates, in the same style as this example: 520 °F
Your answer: 106.4 °F
